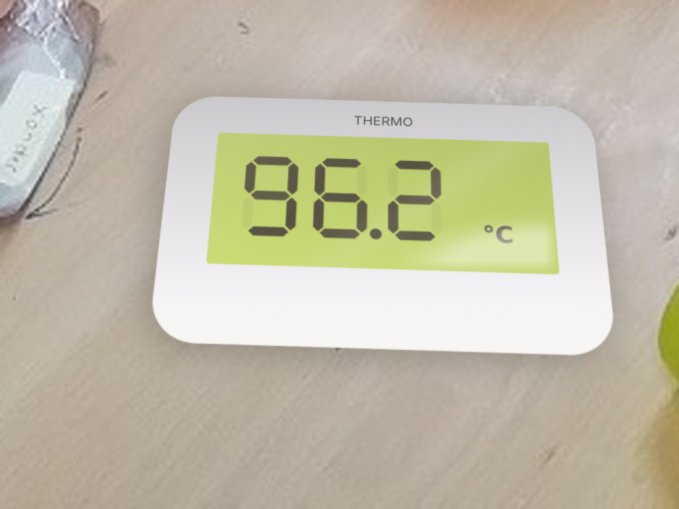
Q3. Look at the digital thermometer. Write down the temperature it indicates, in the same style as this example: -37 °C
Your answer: 96.2 °C
